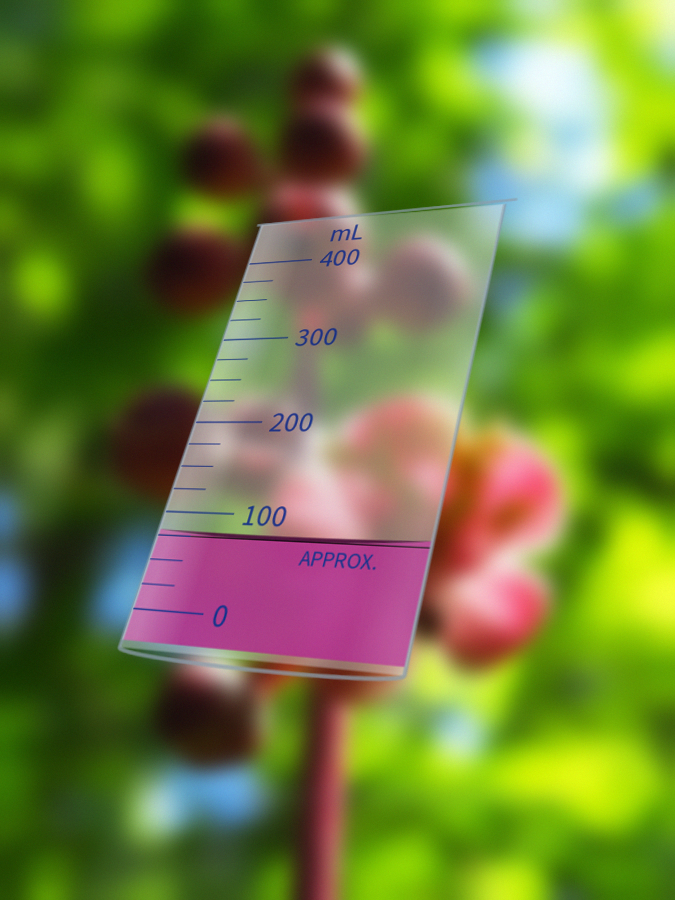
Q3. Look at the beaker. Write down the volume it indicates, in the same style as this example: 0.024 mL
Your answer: 75 mL
